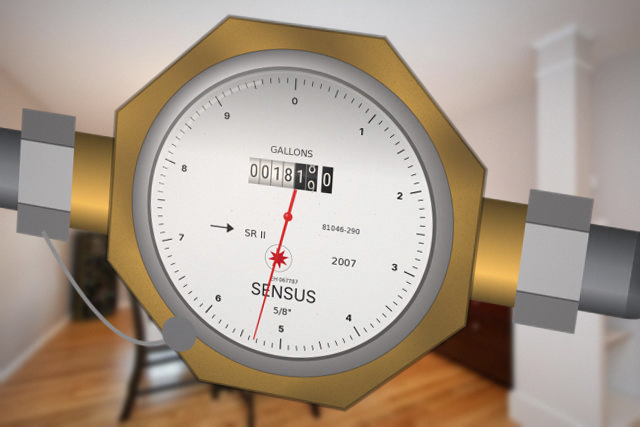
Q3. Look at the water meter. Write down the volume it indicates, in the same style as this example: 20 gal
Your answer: 18185.3 gal
